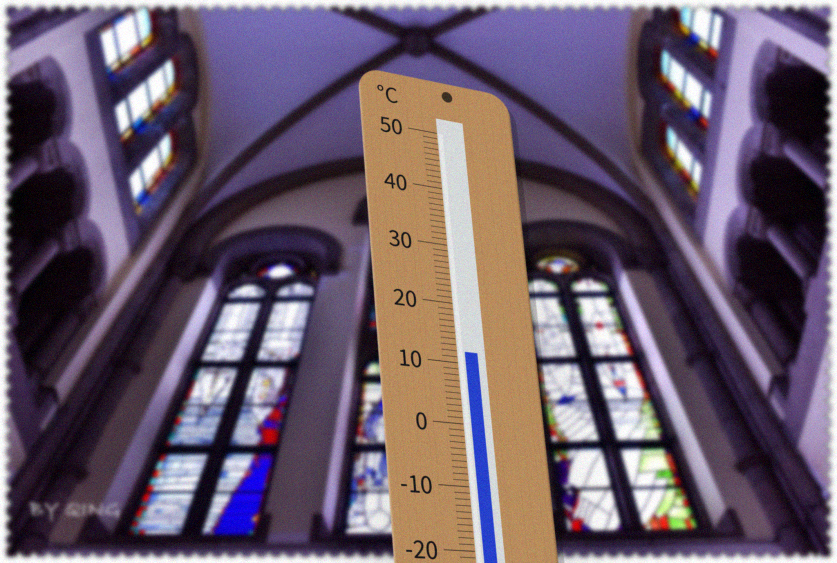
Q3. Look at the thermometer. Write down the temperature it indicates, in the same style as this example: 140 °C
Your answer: 12 °C
